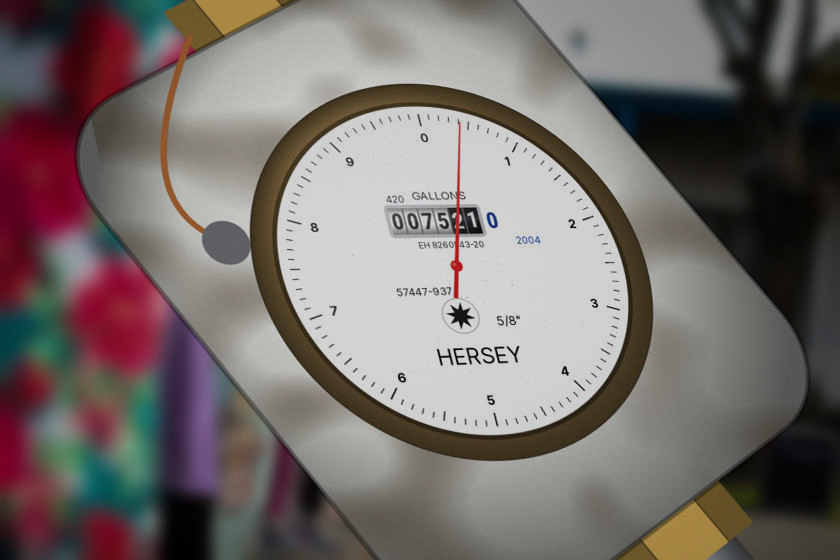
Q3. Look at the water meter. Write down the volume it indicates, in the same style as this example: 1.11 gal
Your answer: 75210.4 gal
